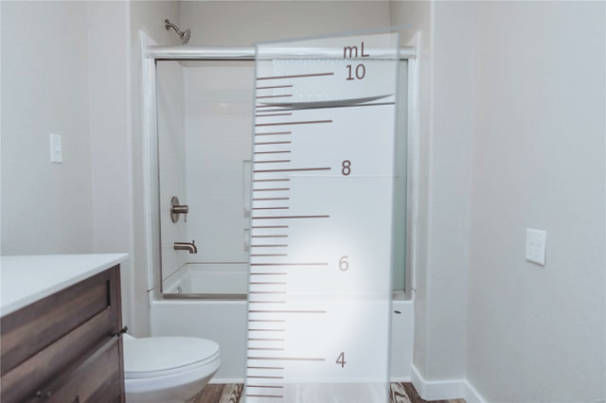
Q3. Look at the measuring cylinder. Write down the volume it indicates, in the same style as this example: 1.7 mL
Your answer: 9.3 mL
